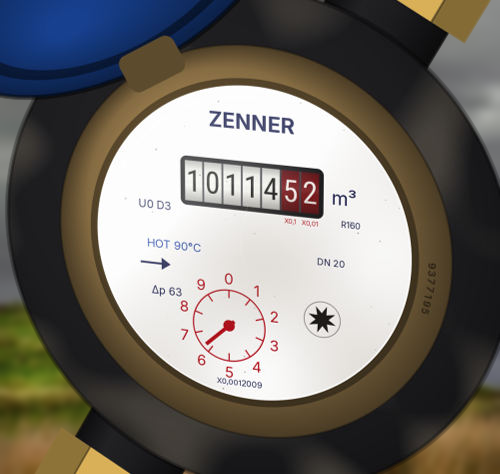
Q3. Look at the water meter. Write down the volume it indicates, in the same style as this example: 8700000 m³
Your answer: 10114.526 m³
